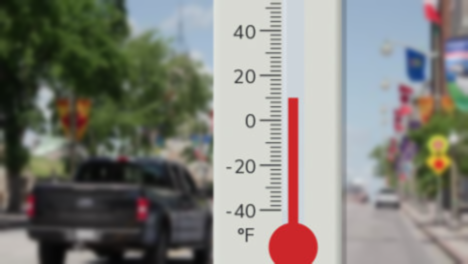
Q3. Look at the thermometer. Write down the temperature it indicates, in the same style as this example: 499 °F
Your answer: 10 °F
